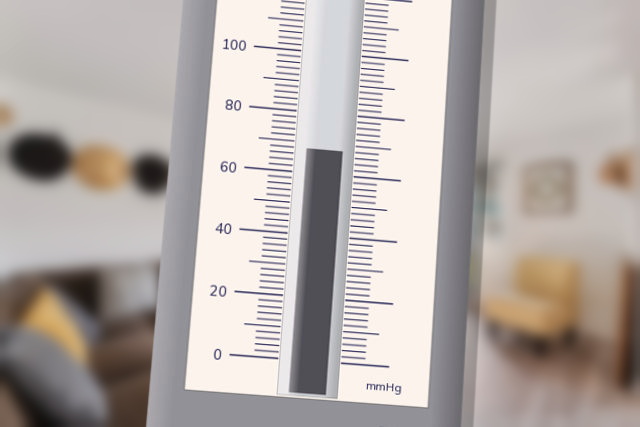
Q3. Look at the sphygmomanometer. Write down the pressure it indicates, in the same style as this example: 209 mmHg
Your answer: 68 mmHg
